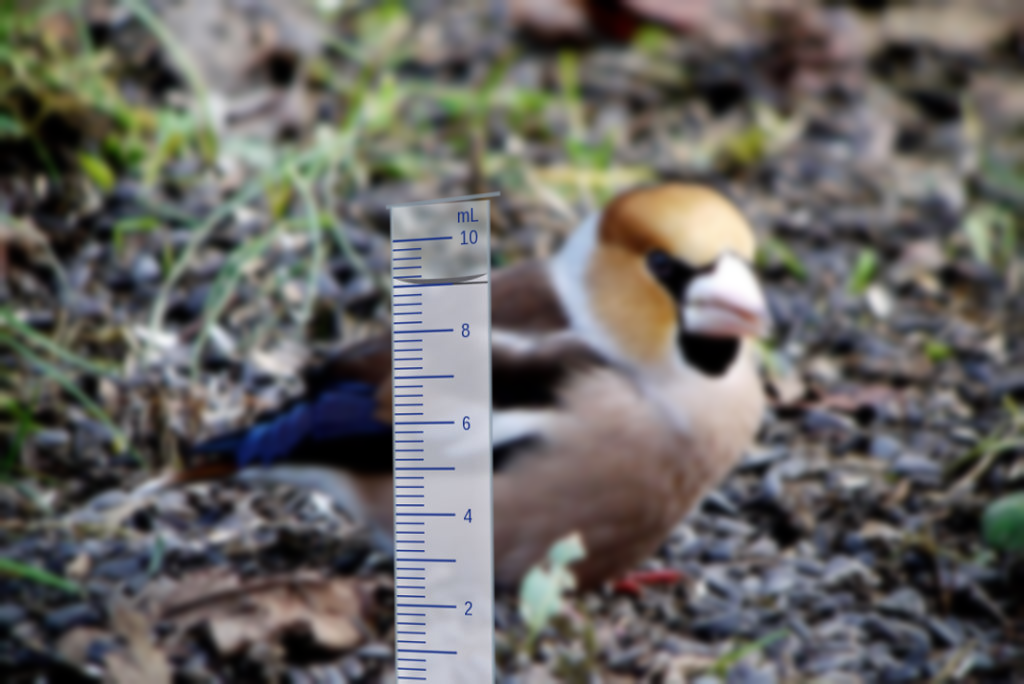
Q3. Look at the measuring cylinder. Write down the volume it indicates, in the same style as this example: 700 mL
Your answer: 9 mL
